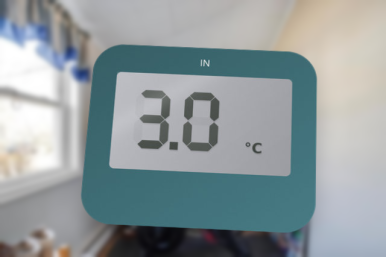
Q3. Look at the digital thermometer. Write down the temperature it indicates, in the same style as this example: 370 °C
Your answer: 3.0 °C
